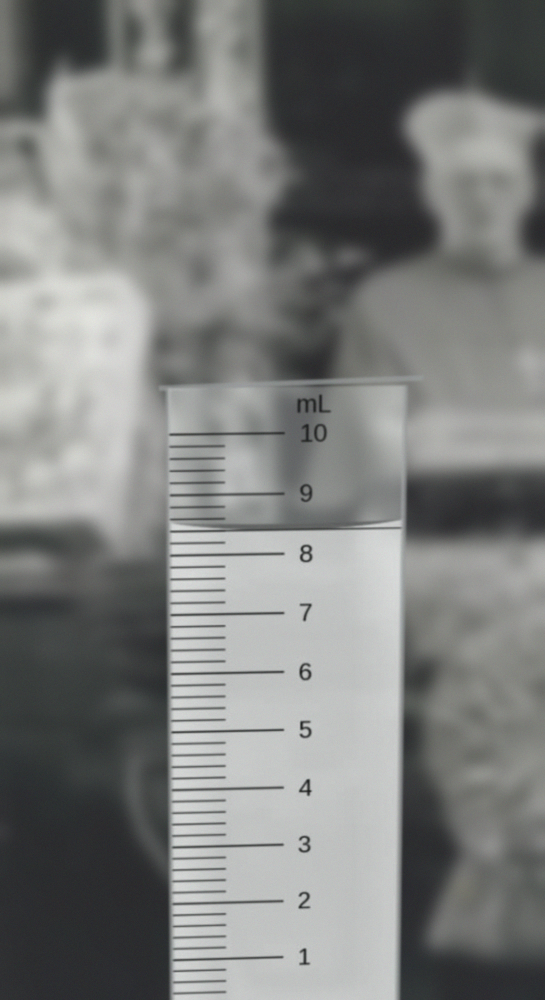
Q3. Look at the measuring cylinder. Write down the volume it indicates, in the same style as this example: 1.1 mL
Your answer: 8.4 mL
